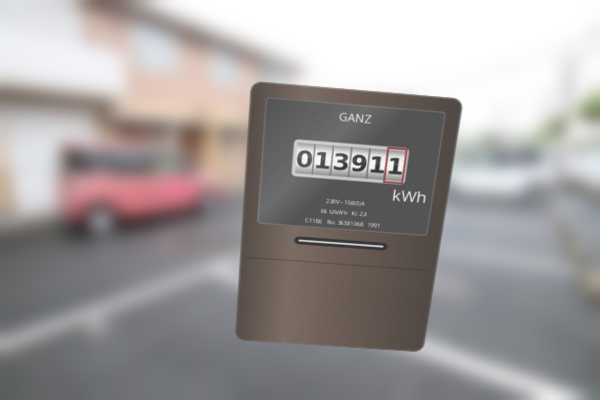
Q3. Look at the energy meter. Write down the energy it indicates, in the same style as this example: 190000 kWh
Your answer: 1391.1 kWh
